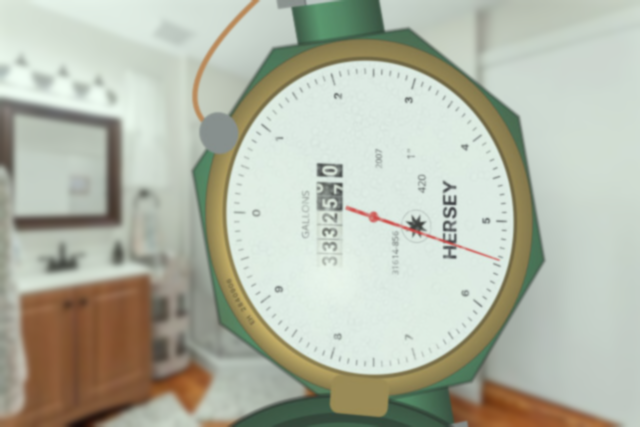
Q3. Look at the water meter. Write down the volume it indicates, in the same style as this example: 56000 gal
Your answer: 3332565.4 gal
